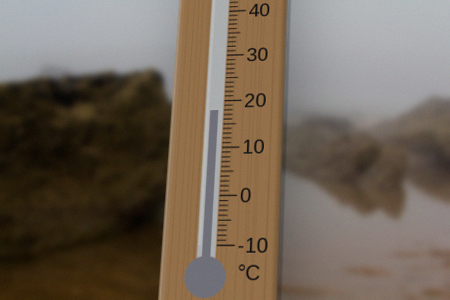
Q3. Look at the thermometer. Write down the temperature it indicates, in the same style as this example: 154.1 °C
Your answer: 18 °C
